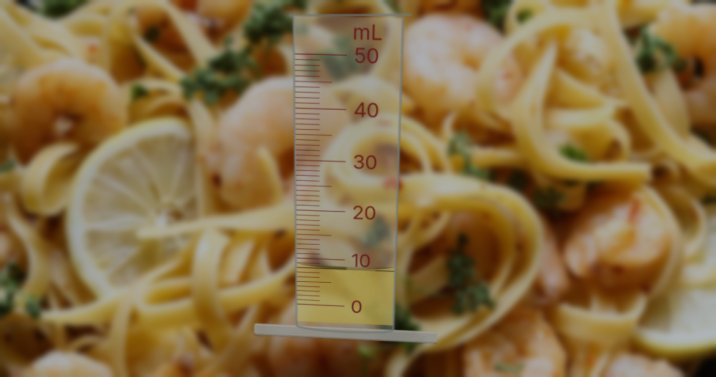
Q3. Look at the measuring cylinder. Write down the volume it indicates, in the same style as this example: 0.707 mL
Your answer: 8 mL
